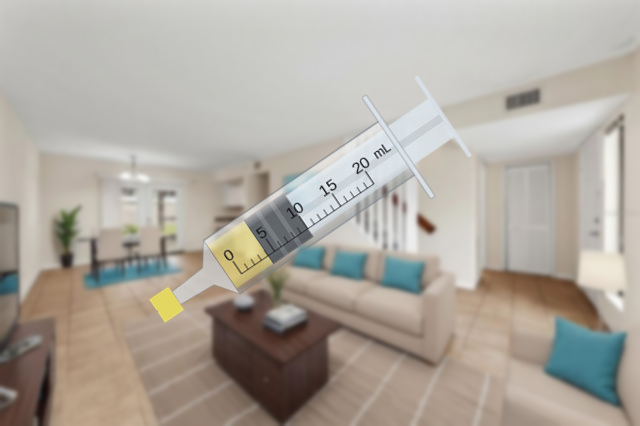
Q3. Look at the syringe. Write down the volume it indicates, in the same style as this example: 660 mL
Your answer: 4 mL
